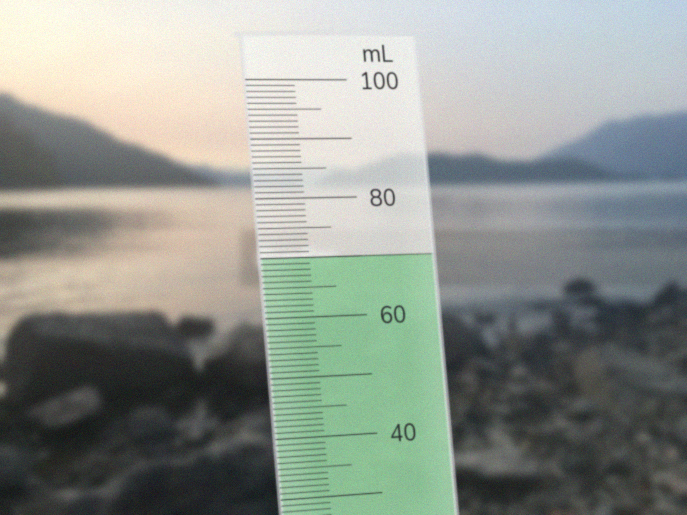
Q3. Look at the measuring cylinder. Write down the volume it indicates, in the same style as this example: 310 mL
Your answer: 70 mL
